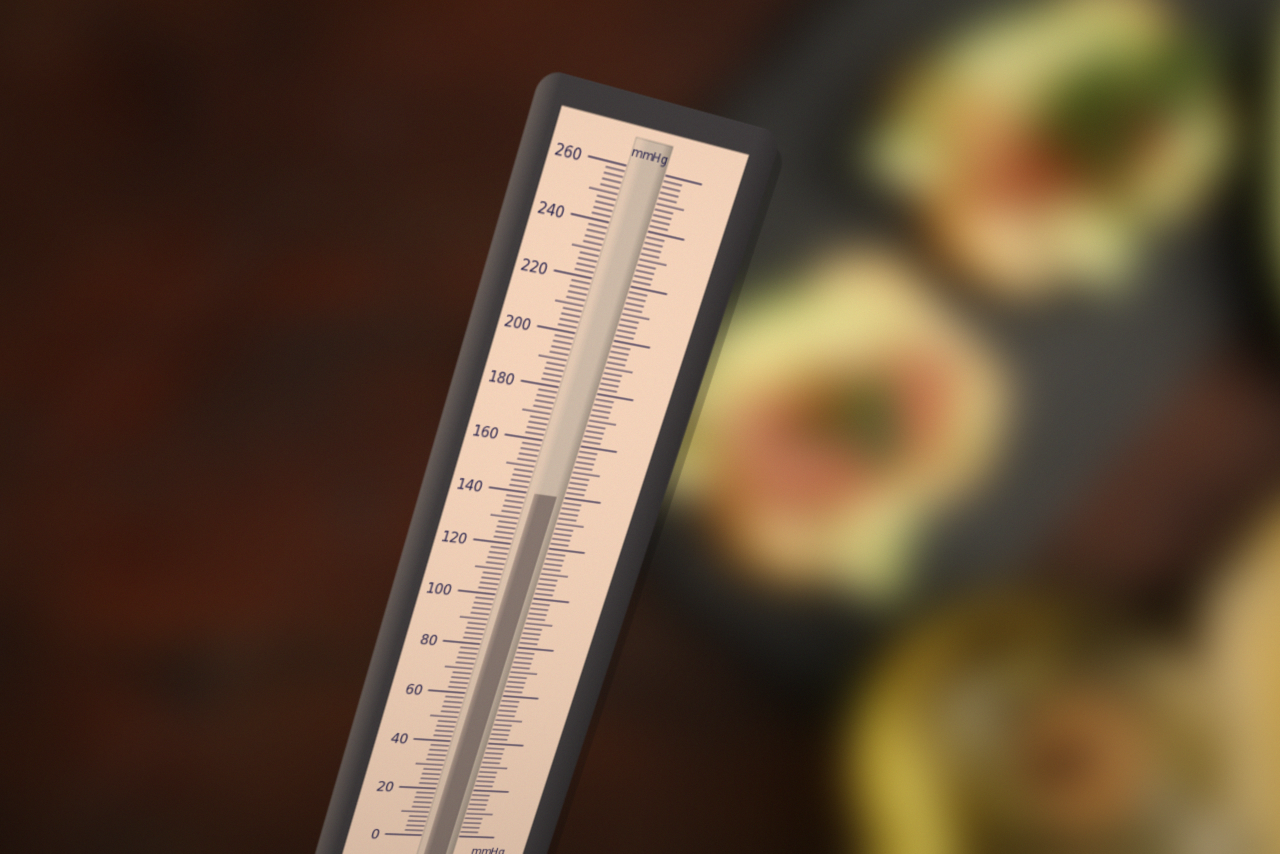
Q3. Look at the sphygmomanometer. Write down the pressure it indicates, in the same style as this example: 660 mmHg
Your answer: 140 mmHg
